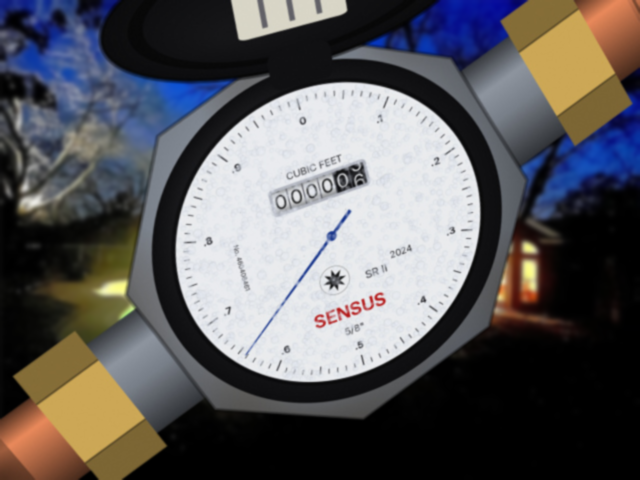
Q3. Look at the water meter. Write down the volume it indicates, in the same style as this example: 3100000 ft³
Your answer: 5.64 ft³
